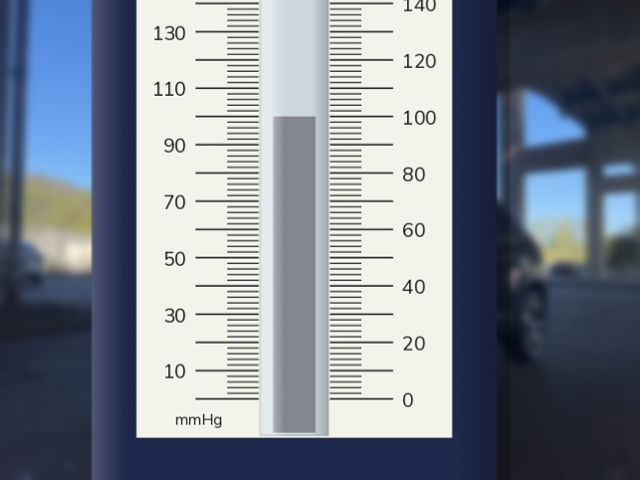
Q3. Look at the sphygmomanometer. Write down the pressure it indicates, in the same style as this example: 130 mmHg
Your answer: 100 mmHg
